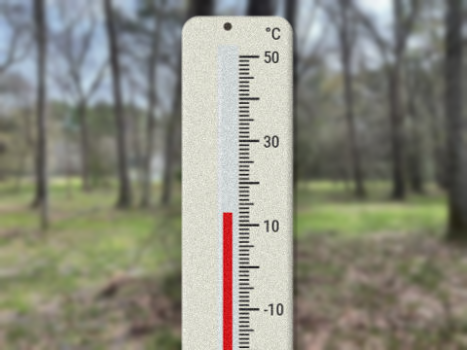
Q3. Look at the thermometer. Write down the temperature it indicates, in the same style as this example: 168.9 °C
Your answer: 13 °C
